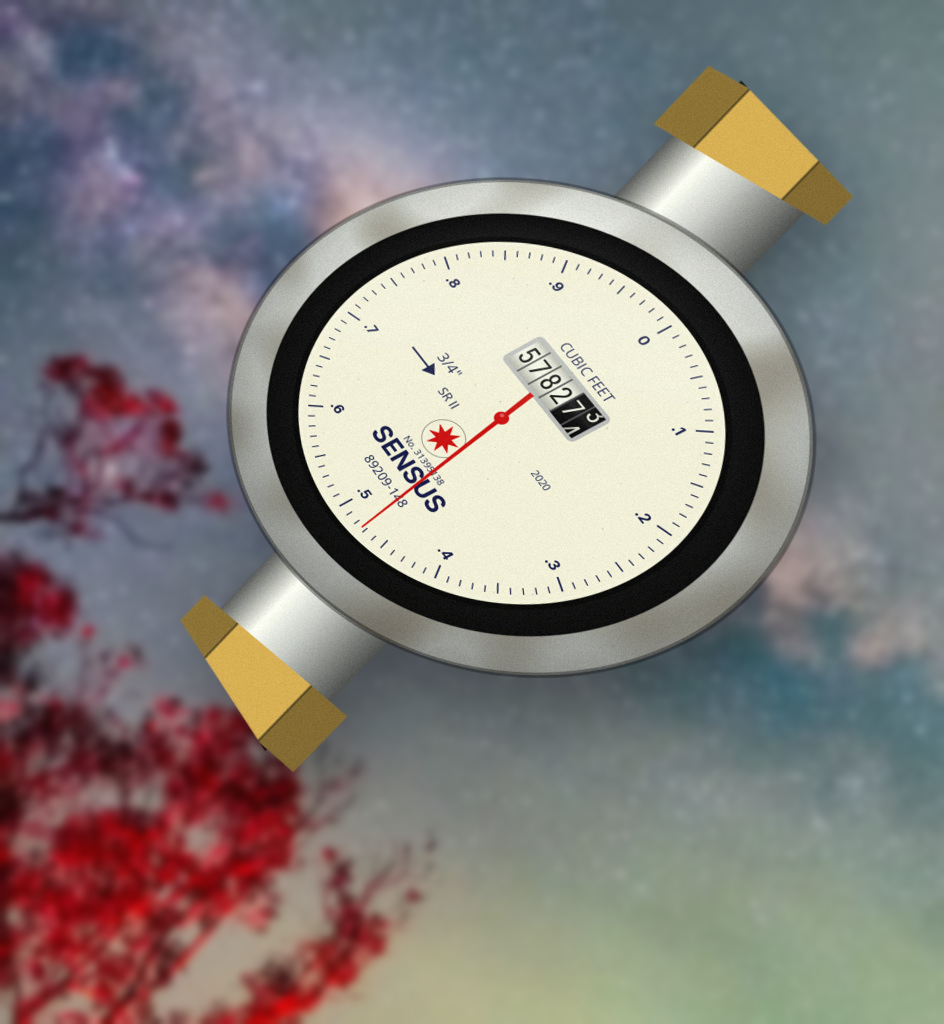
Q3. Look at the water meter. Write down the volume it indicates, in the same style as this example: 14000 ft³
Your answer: 578273.47 ft³
